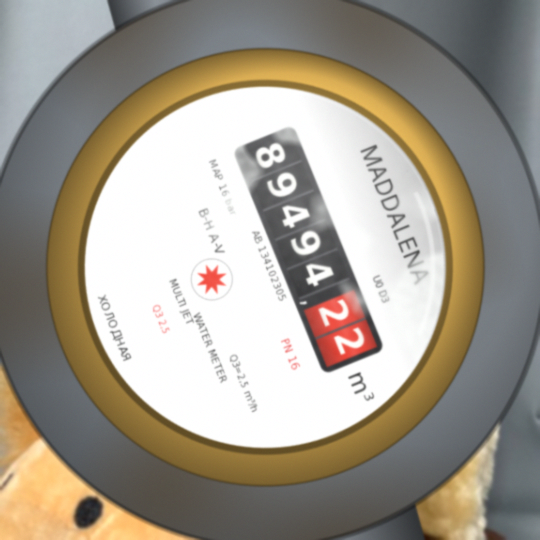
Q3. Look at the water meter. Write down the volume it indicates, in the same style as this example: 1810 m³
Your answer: 89494.22 m³
